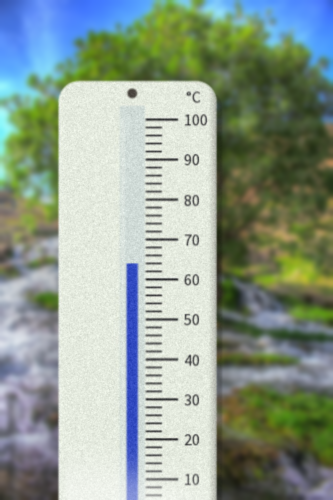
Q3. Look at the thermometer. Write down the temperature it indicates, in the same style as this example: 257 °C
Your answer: 64 °C
